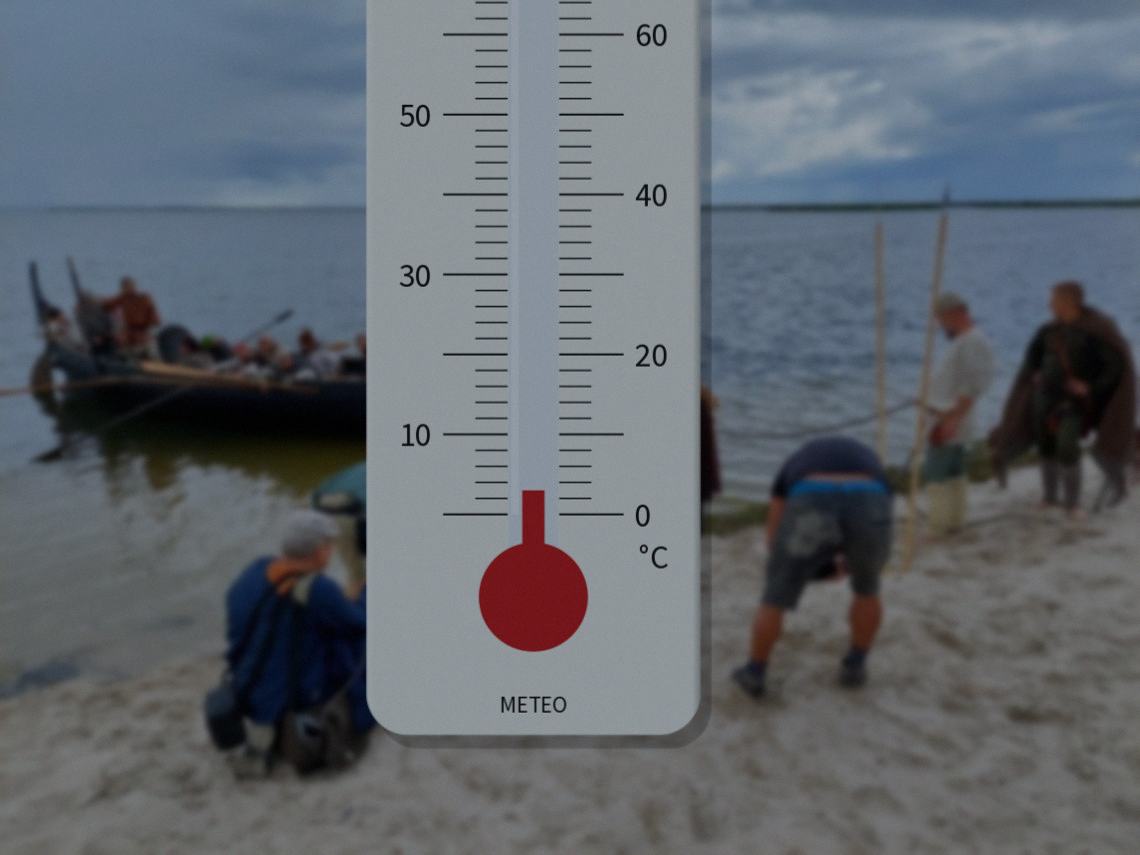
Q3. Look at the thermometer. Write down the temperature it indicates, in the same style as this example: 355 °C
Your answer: 3 °C
